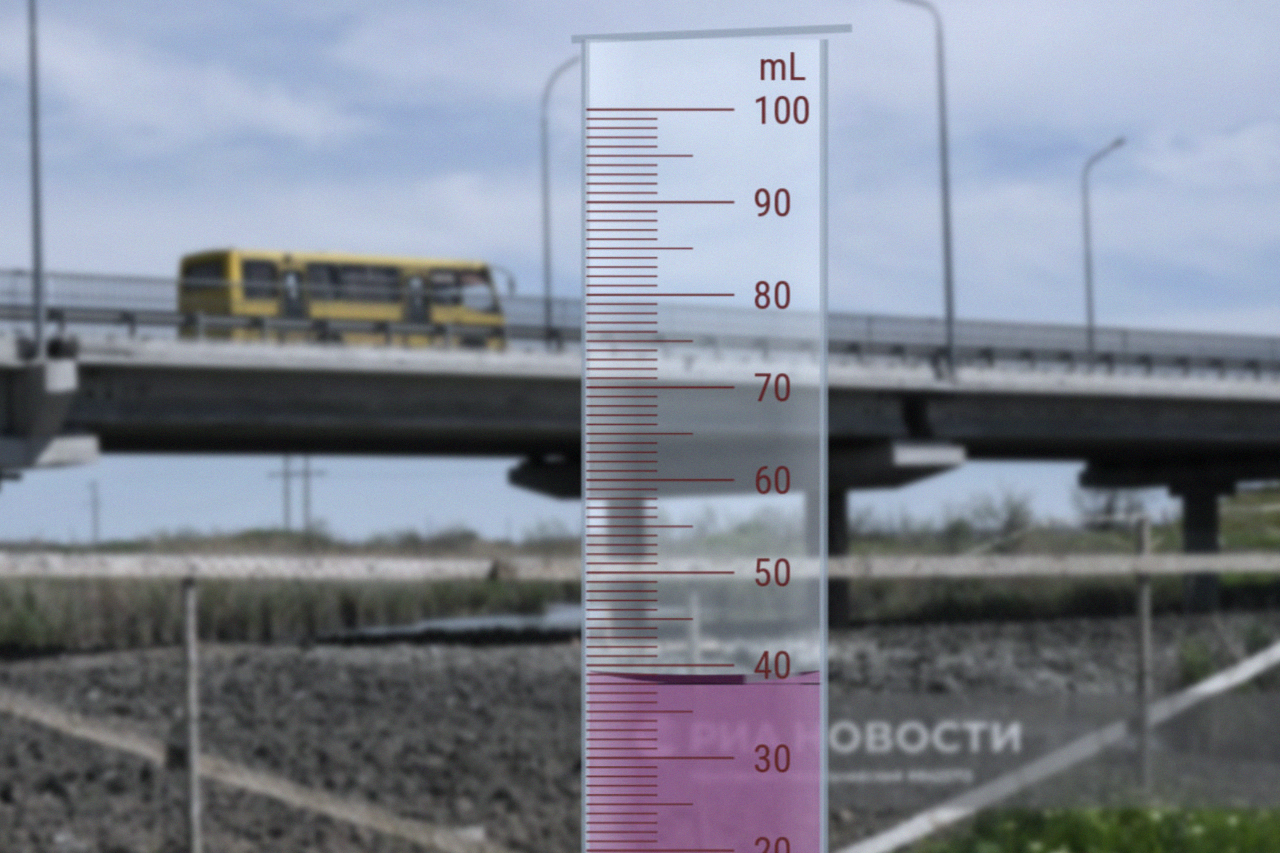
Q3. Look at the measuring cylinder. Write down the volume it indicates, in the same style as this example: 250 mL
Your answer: 38 mL
